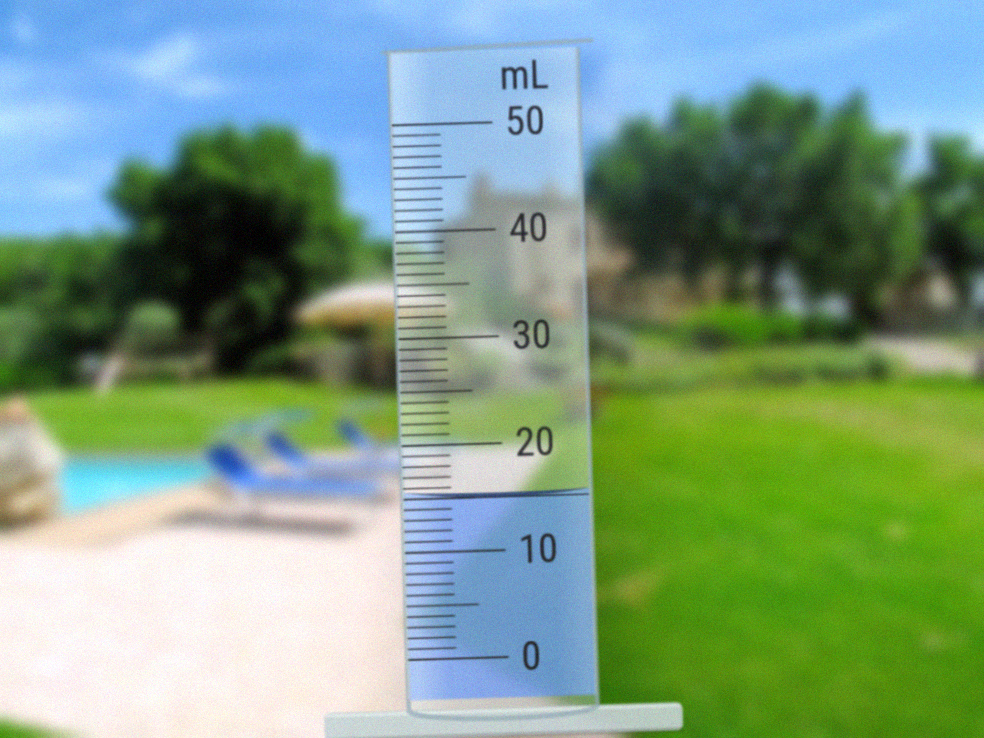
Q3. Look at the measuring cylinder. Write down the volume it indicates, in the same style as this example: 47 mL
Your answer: 15 mL
